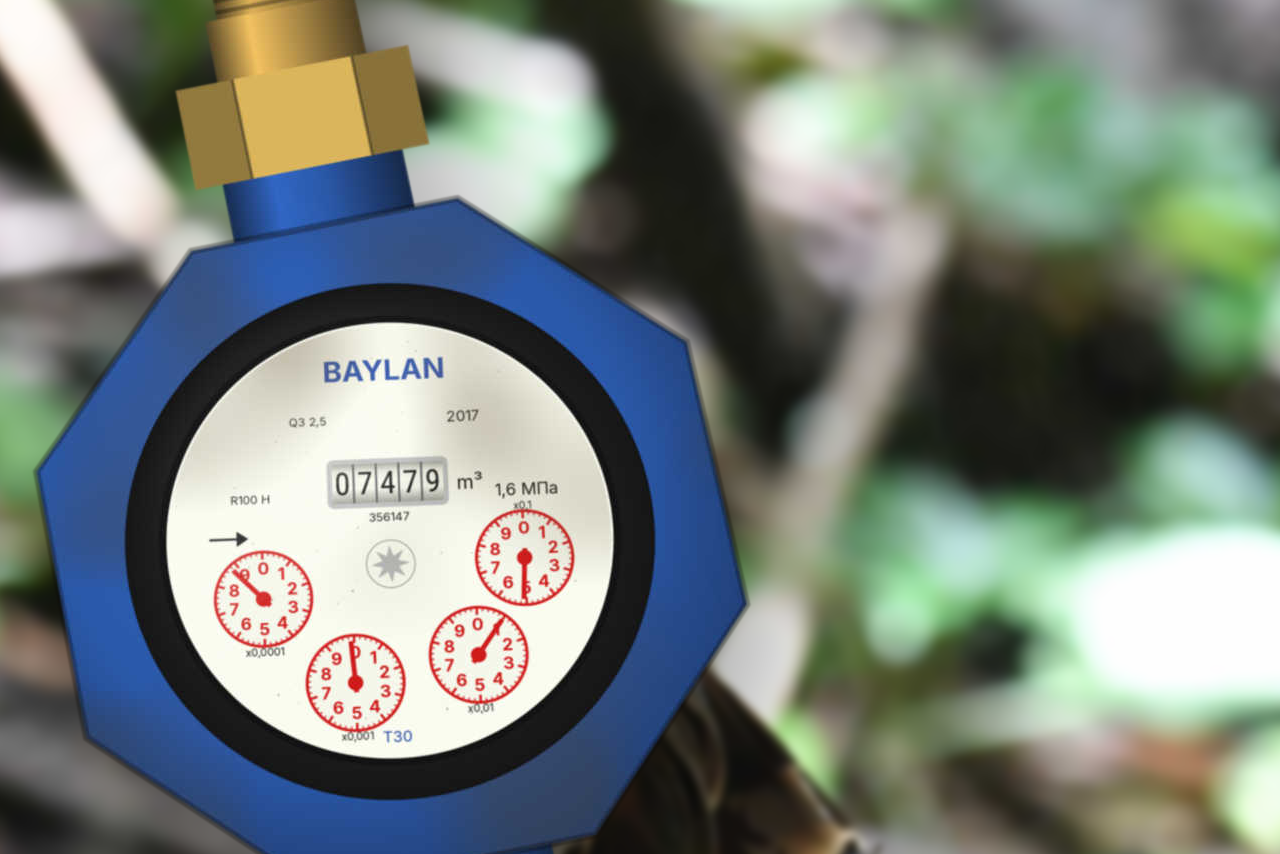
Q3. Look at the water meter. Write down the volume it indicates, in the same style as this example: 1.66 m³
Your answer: 7479.5098 m³
